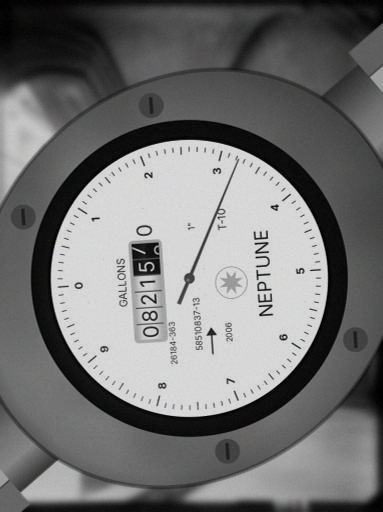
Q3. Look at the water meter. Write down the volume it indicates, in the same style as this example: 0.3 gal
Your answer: 821573.2 gal
